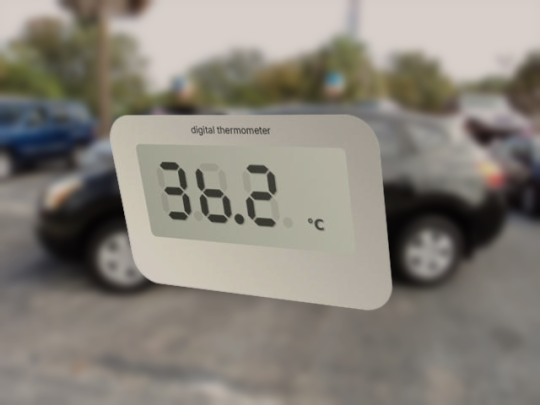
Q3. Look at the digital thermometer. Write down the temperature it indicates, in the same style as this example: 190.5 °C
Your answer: 36.2 °C
